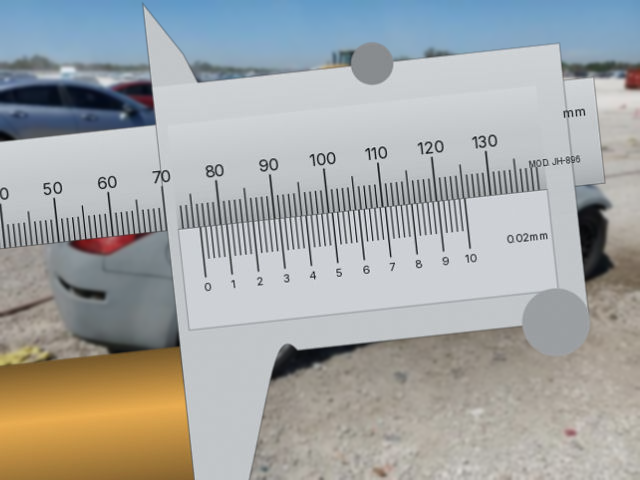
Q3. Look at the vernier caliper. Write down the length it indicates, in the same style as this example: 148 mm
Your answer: 76.2 mm
